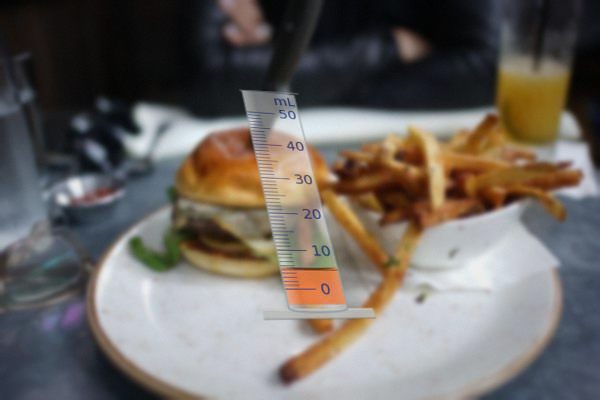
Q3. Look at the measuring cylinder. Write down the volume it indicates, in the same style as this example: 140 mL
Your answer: 5 mL
